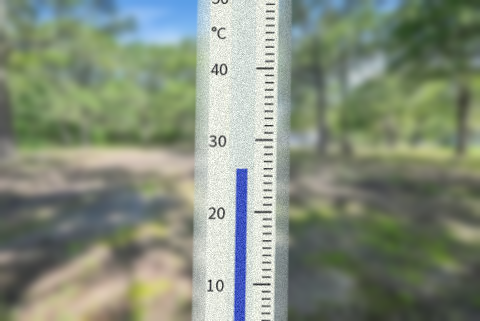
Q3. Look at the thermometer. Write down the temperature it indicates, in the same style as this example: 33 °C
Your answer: 26 °C
